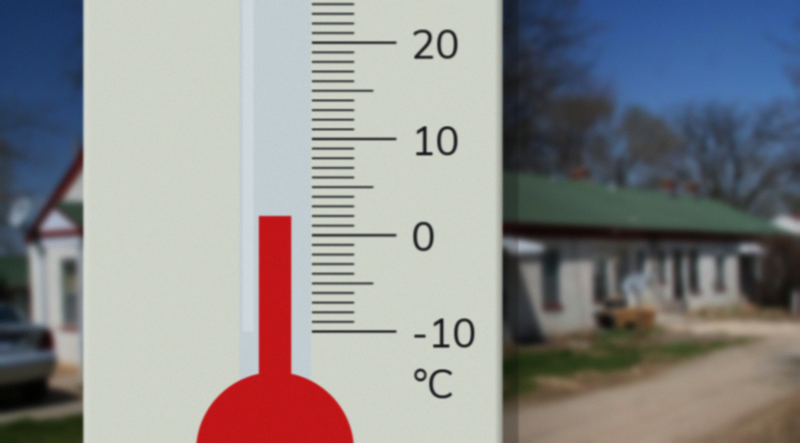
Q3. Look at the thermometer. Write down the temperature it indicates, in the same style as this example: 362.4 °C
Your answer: 2 °C
